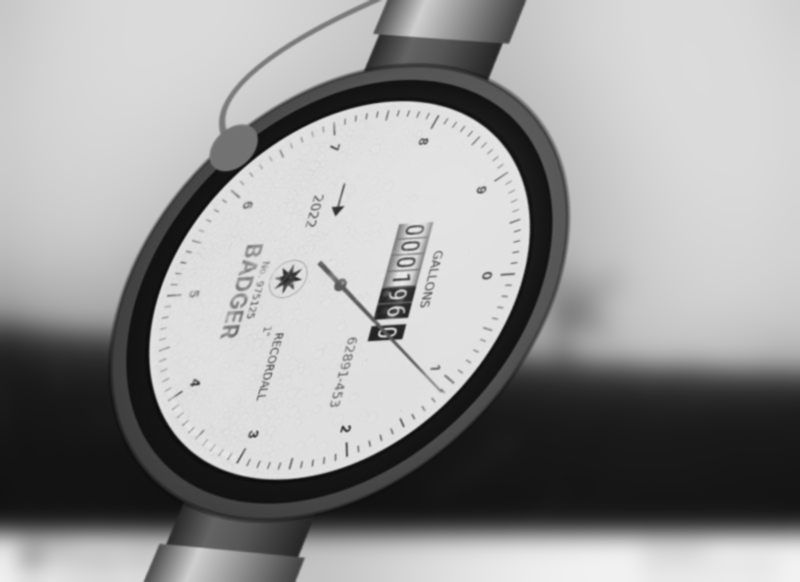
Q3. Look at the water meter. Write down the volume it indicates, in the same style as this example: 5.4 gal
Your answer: 1961.1 gal
